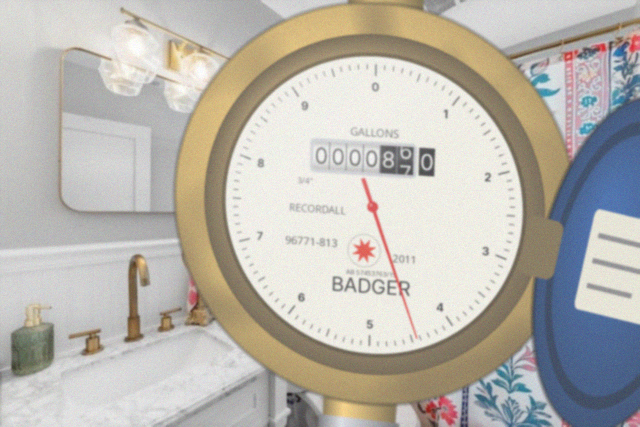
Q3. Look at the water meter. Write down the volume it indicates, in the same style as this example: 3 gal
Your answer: 864.4 gal
